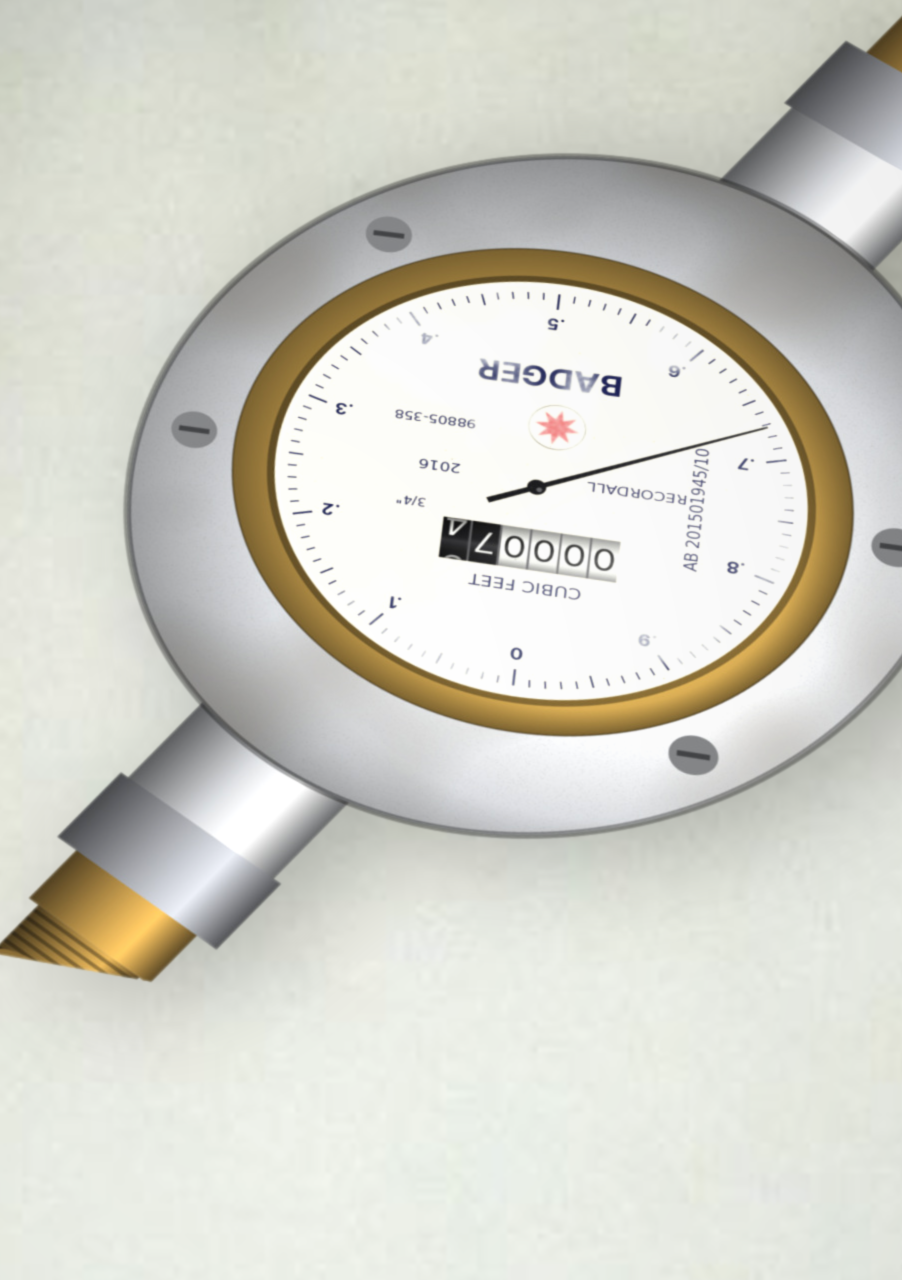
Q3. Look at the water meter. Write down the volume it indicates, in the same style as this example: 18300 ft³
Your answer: 73.67 ft³
